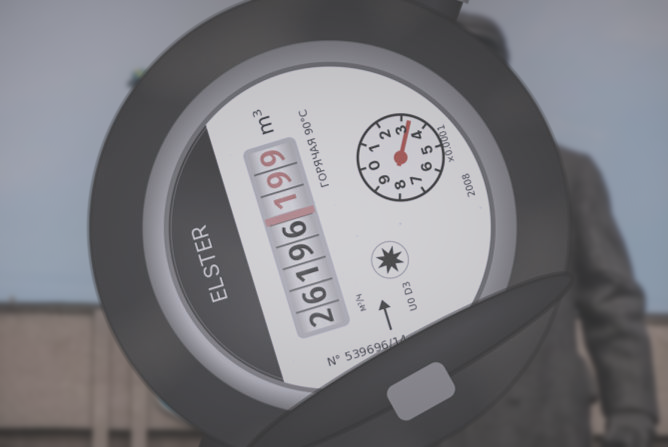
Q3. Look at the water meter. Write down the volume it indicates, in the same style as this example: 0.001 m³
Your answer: 26196.1993 m³
